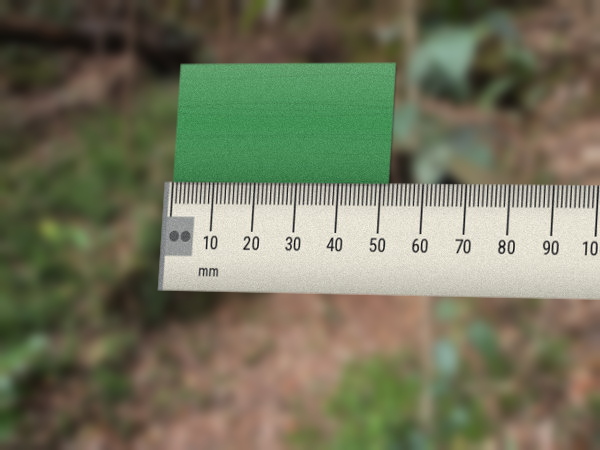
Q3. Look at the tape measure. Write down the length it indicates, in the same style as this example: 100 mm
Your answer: 52 mm
